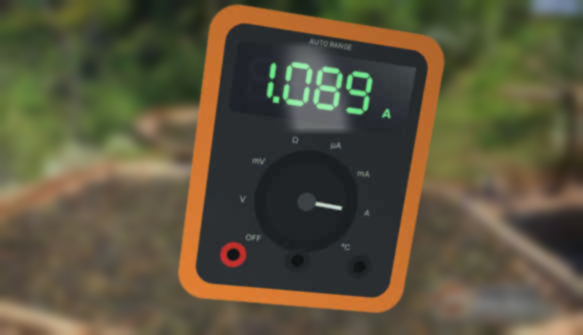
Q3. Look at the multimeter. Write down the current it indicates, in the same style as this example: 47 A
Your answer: 1.089 A
